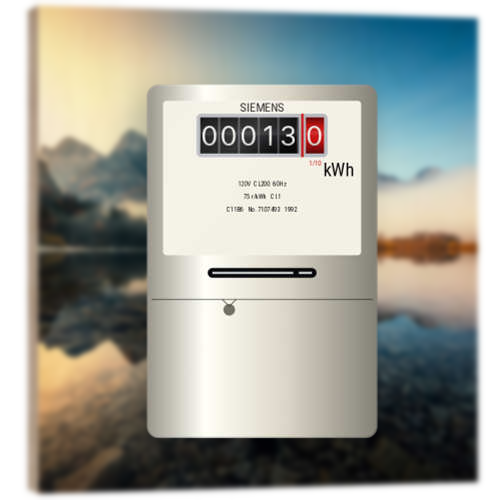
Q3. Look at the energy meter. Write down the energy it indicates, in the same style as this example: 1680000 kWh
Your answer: 13.0 kWh
